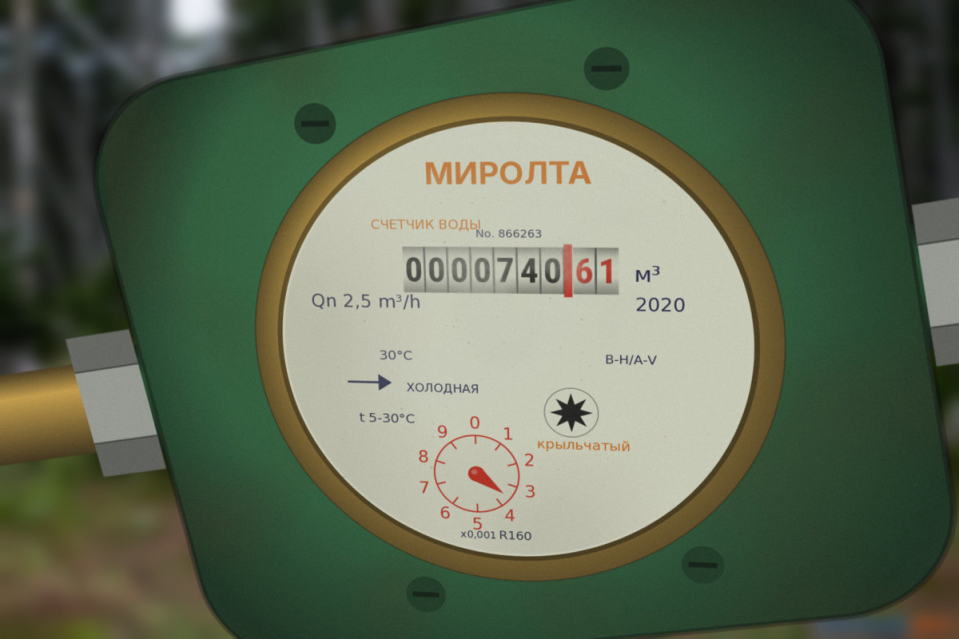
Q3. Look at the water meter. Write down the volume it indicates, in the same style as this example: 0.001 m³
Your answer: 740.613 m³
